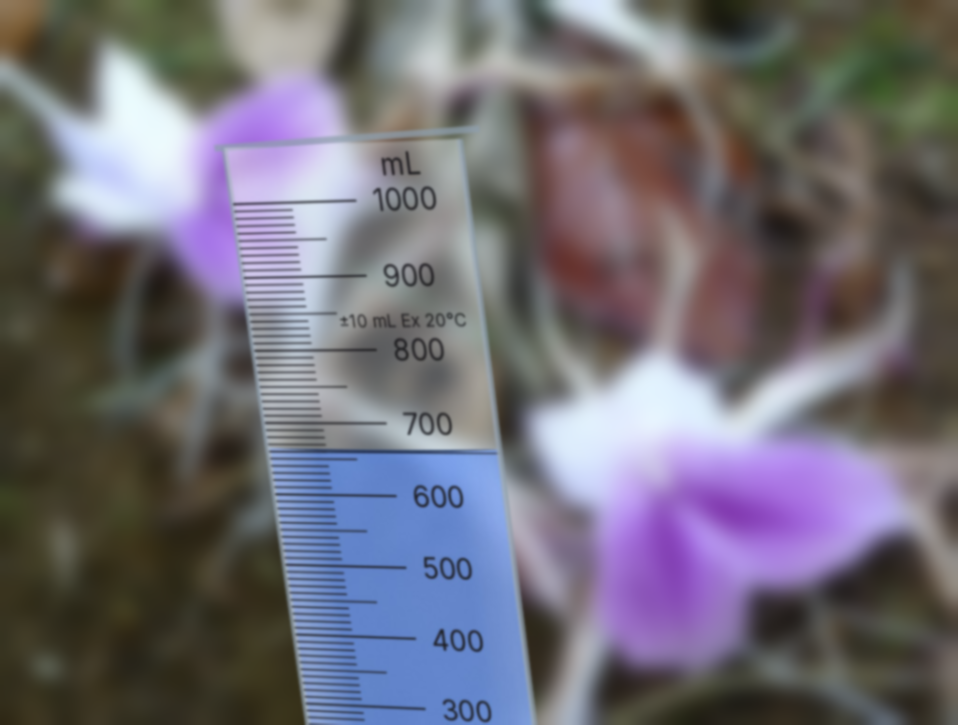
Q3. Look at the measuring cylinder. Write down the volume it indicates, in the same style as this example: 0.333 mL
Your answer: 660 mL
